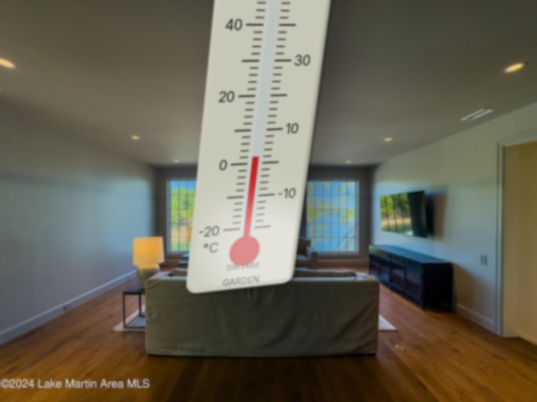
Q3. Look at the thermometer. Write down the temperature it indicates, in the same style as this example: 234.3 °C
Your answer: 2 °C
